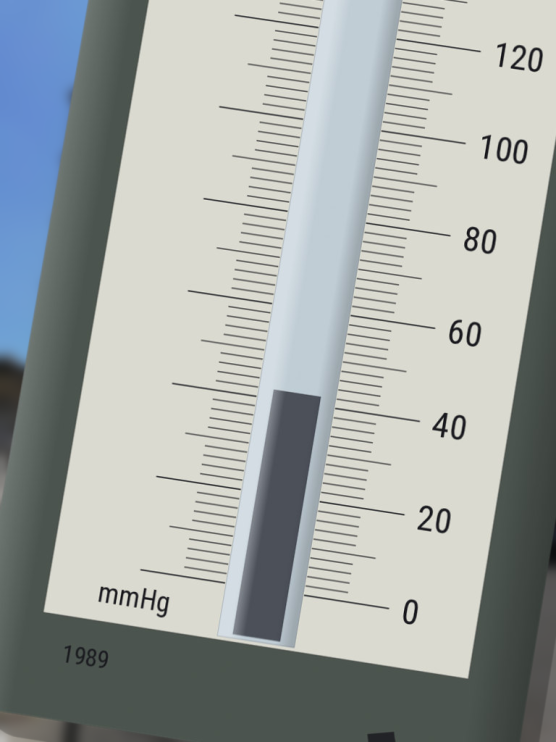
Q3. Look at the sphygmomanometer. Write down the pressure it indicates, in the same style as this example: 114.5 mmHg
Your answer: 42 mmHg
